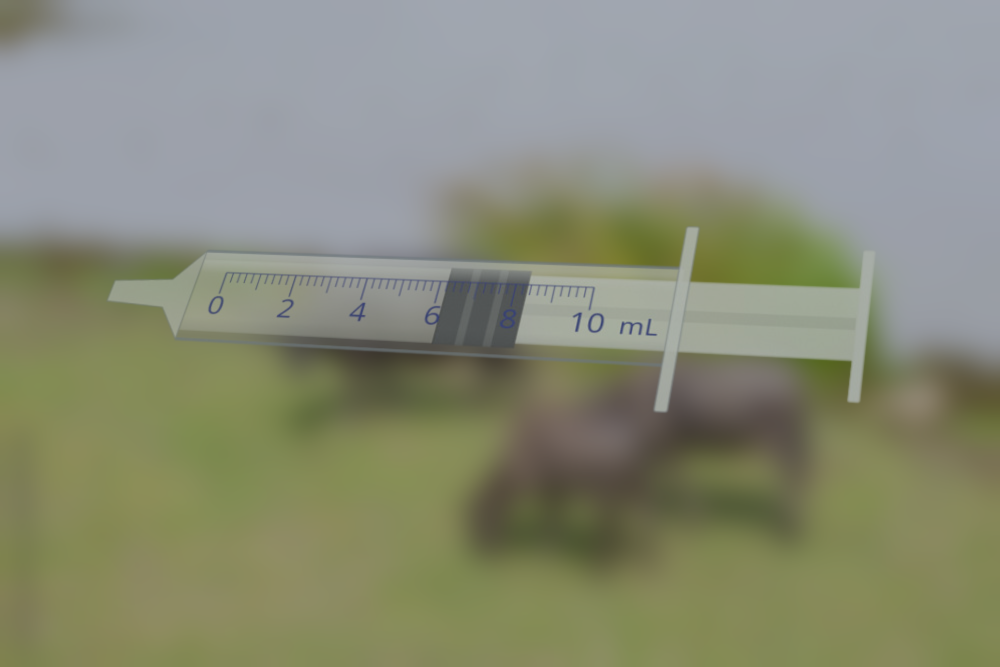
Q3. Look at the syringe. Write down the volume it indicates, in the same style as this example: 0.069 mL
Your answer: 6.2 mL
